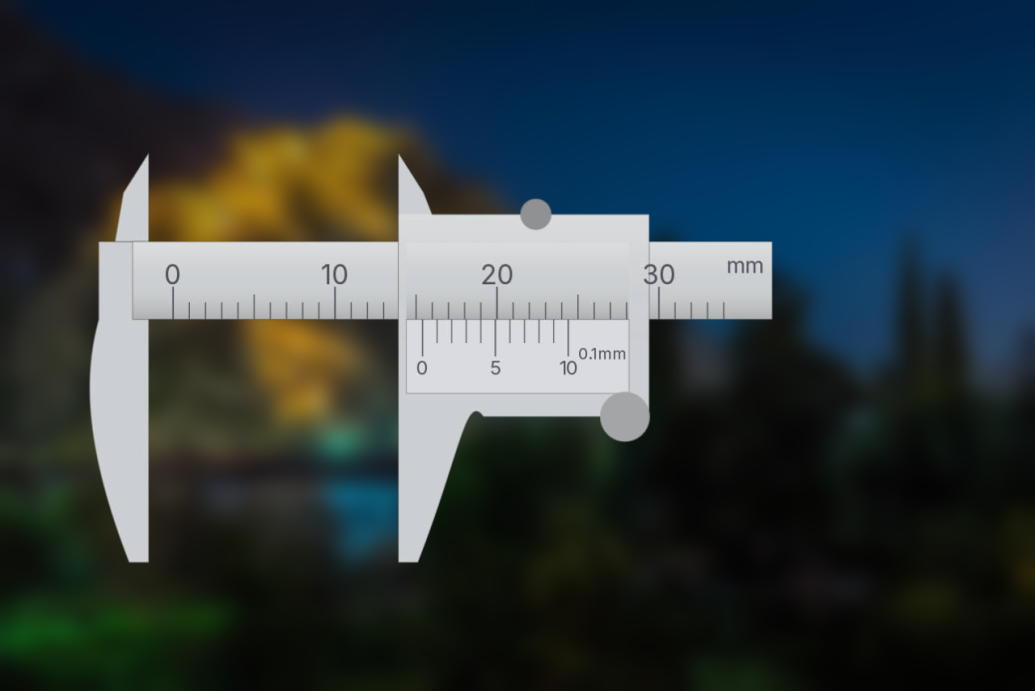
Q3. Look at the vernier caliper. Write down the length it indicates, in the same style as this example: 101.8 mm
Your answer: 15.4 mm
